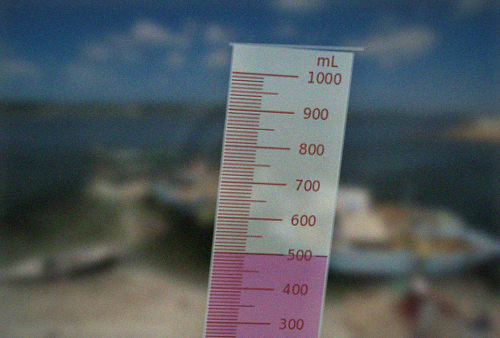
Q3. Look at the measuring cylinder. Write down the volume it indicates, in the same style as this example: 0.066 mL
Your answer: 500 mL
